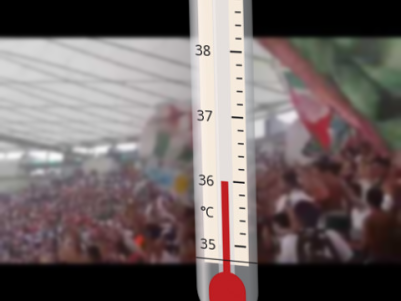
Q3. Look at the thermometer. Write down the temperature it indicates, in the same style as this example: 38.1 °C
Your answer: 36 °C
